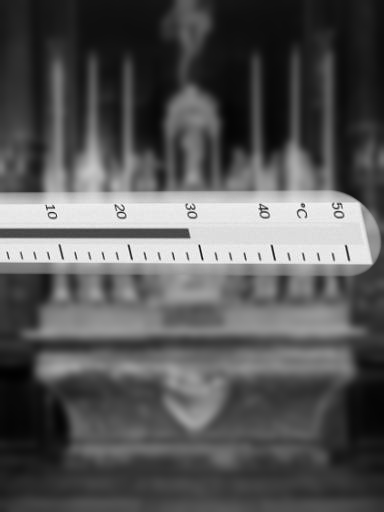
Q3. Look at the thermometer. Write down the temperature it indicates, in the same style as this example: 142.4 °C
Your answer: 29 °C
